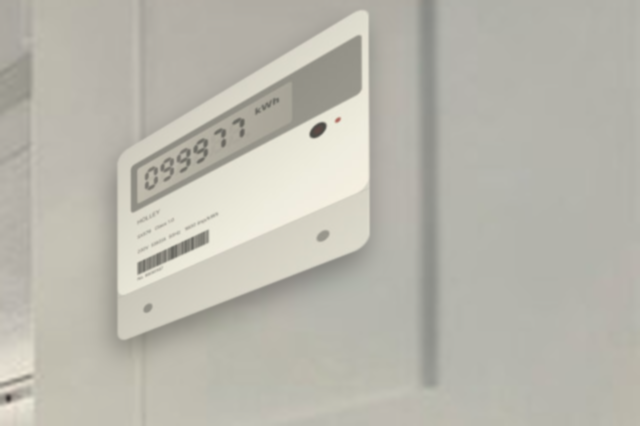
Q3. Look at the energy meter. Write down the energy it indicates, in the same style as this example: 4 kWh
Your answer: 99977 kWh
